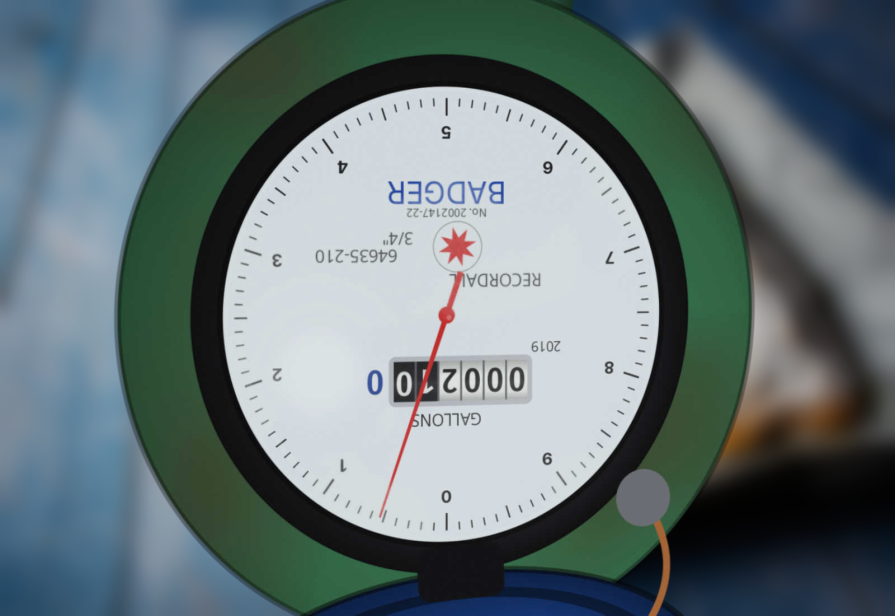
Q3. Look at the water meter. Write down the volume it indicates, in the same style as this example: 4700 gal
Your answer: 2100.5 gal
